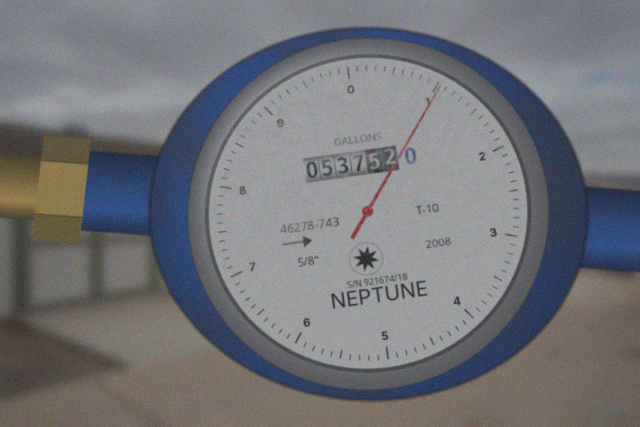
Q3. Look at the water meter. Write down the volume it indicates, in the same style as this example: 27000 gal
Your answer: 537521.0 gal
